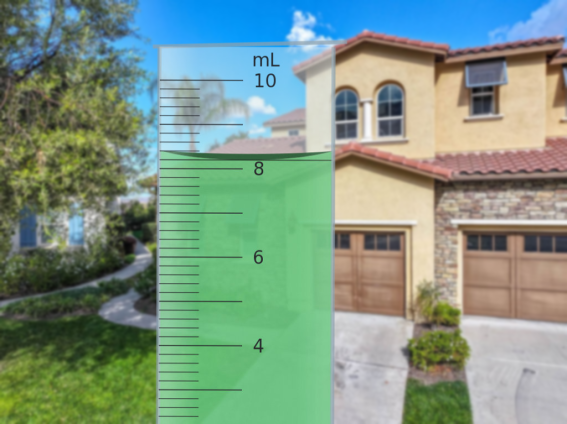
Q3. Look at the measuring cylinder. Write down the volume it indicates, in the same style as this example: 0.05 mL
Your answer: 8.2 mL
